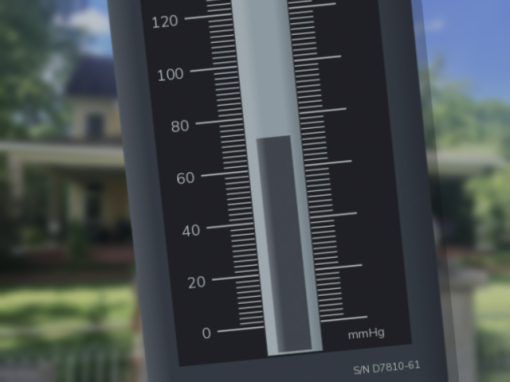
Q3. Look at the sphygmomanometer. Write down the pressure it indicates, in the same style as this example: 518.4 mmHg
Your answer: 72 mmHg
